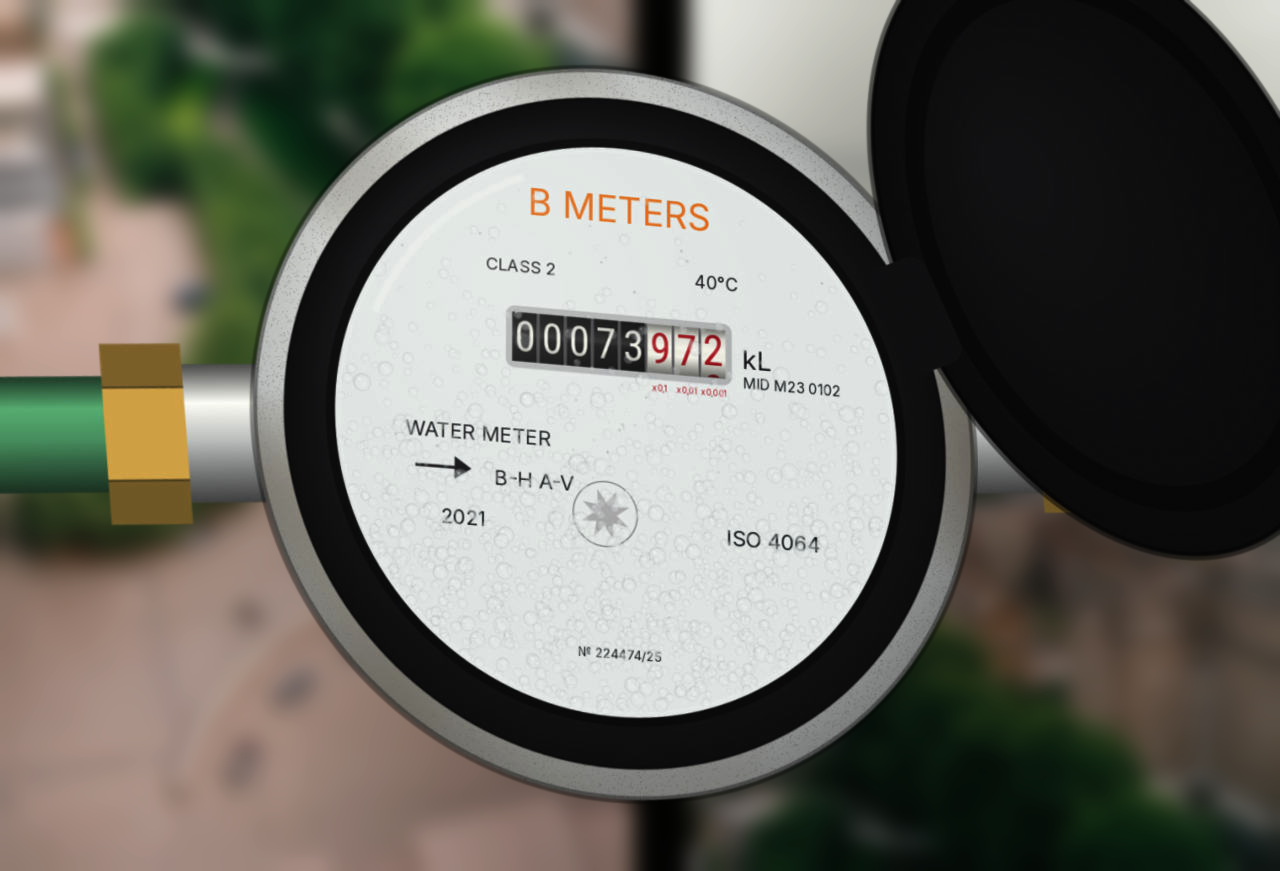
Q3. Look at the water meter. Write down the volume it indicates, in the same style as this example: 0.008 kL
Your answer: 73.972 kL
